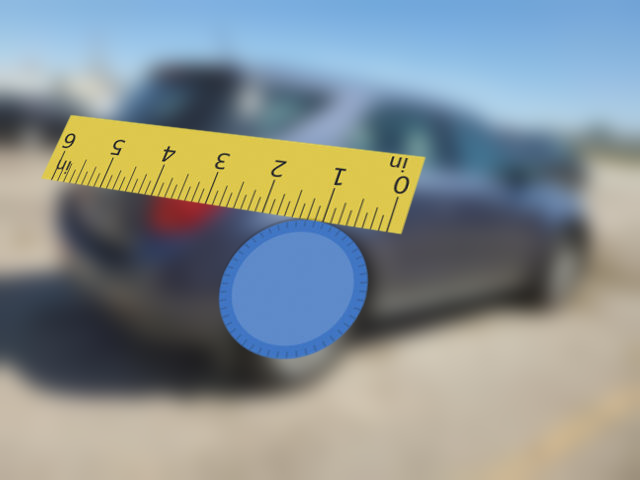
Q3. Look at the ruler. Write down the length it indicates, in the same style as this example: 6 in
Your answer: 2.25 in
